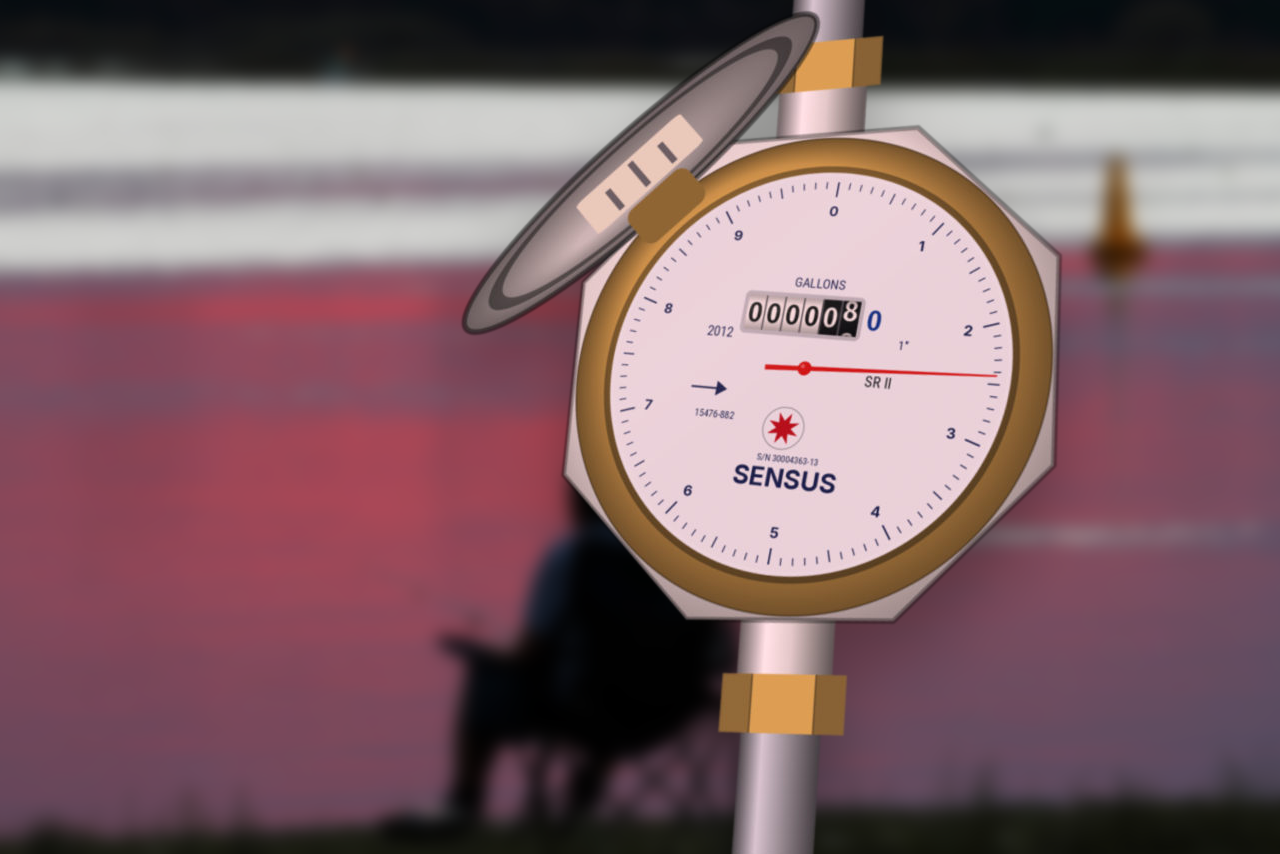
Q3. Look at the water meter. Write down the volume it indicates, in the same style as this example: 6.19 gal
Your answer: 82.4 gal
